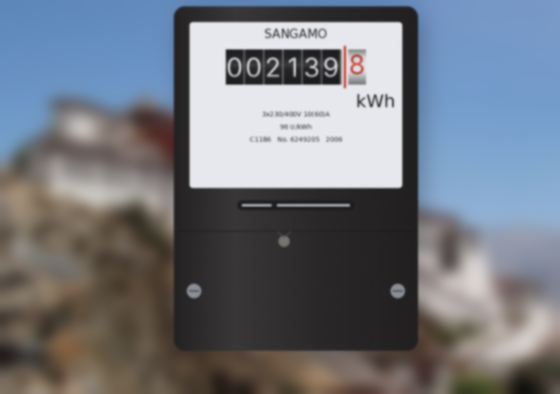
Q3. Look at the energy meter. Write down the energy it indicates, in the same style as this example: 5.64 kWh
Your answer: 2139.8 kWh
